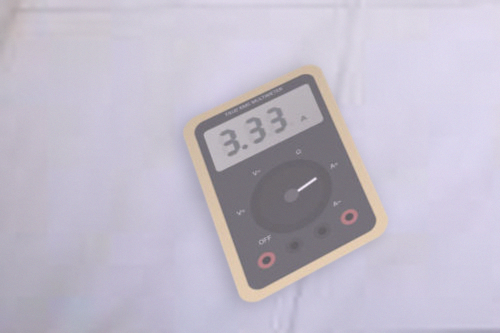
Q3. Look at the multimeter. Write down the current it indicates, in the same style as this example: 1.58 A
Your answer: 3.33 A
